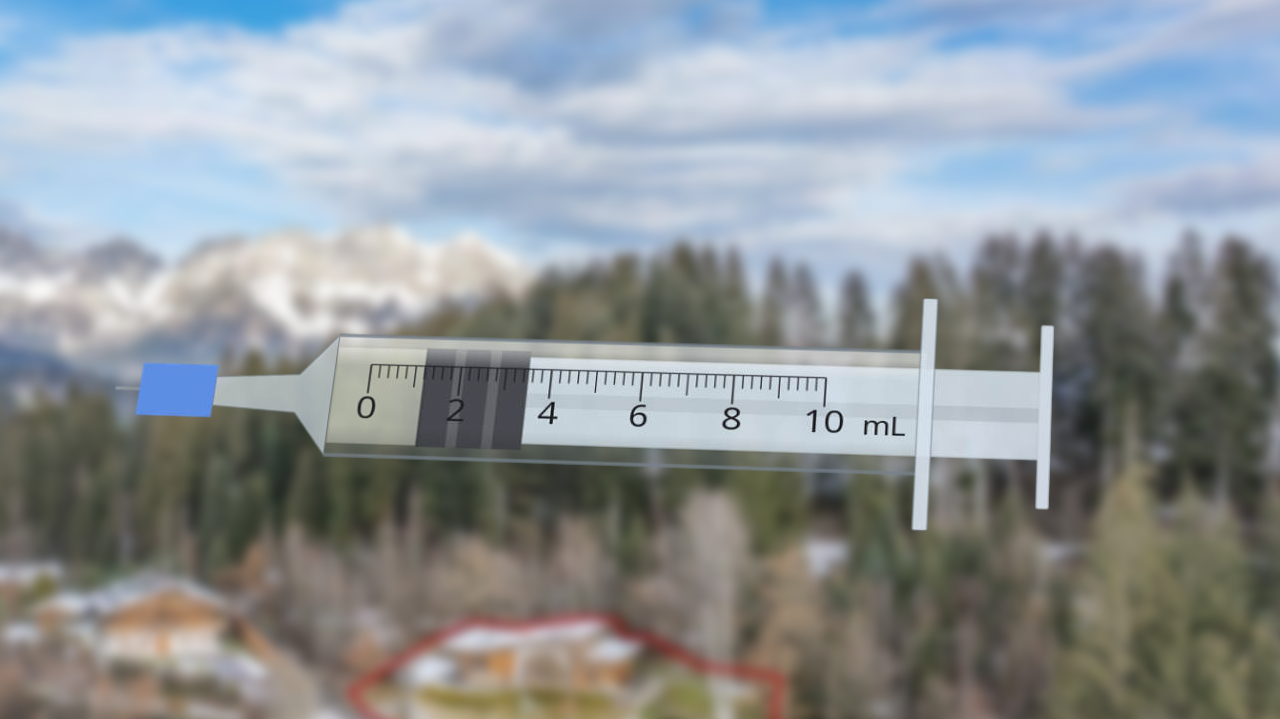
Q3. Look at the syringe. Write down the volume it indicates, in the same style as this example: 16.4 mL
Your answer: 1.2 mL
